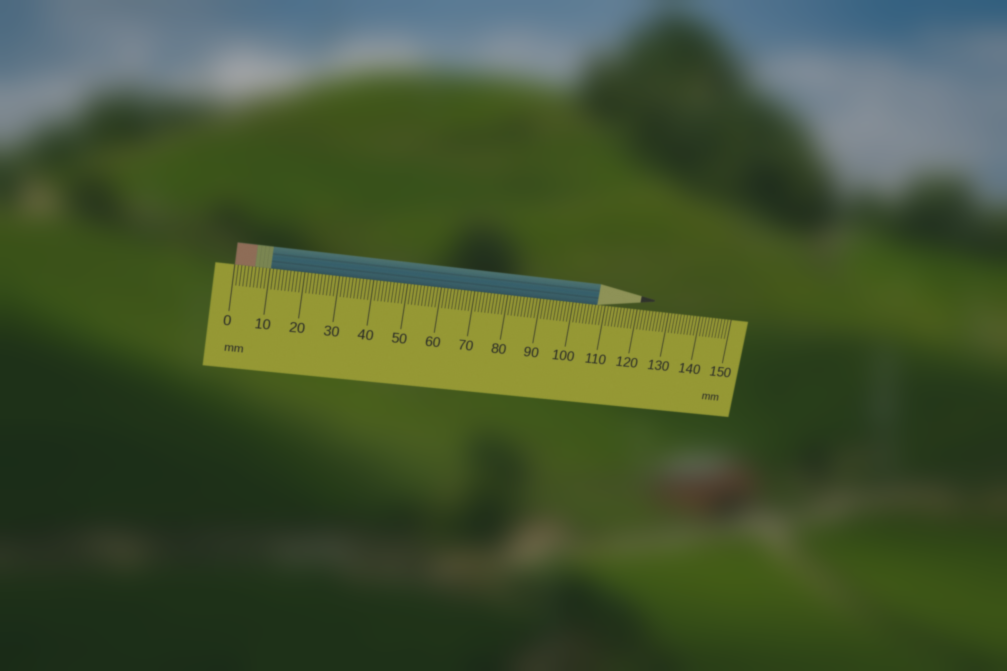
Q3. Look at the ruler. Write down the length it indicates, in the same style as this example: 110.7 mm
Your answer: 125 mm
